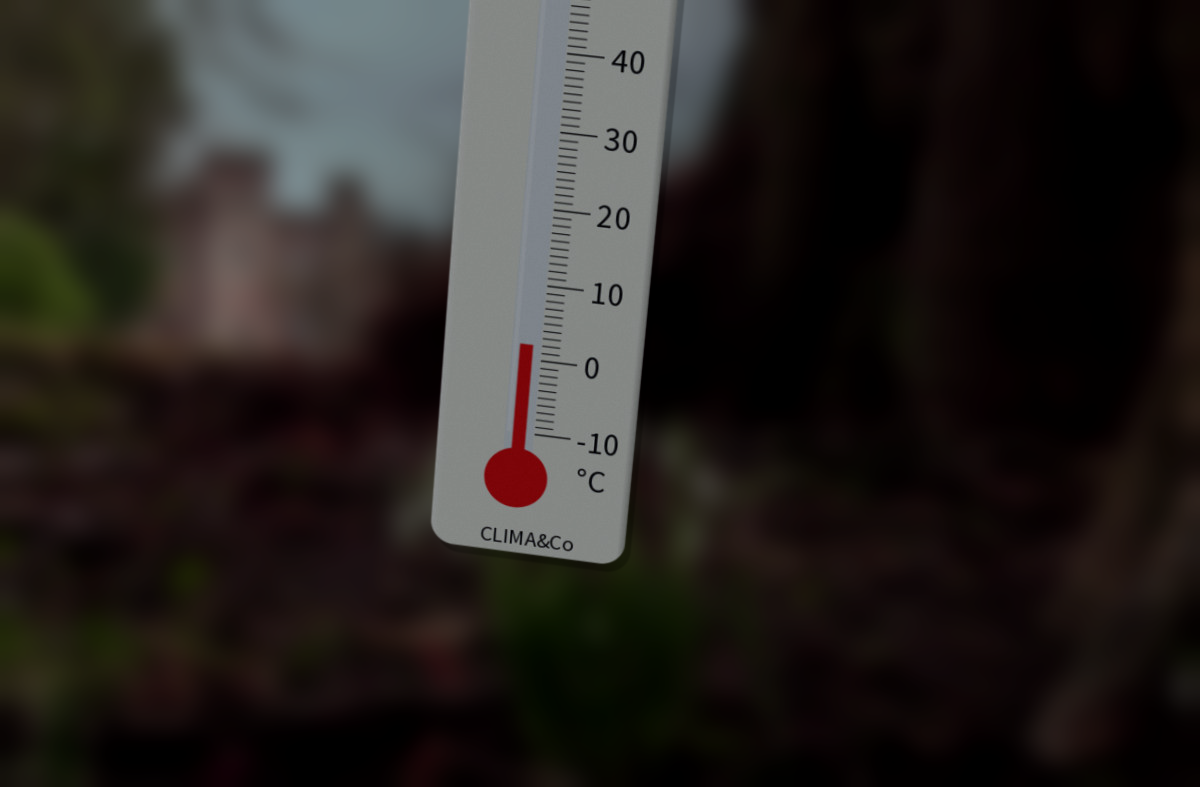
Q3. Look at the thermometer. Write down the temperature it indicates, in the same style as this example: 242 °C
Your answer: 2 °C
